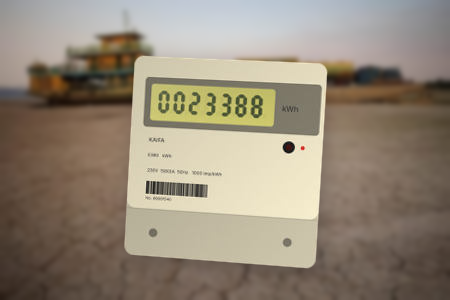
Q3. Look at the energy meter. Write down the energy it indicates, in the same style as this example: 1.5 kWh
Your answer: 23388 kWh
